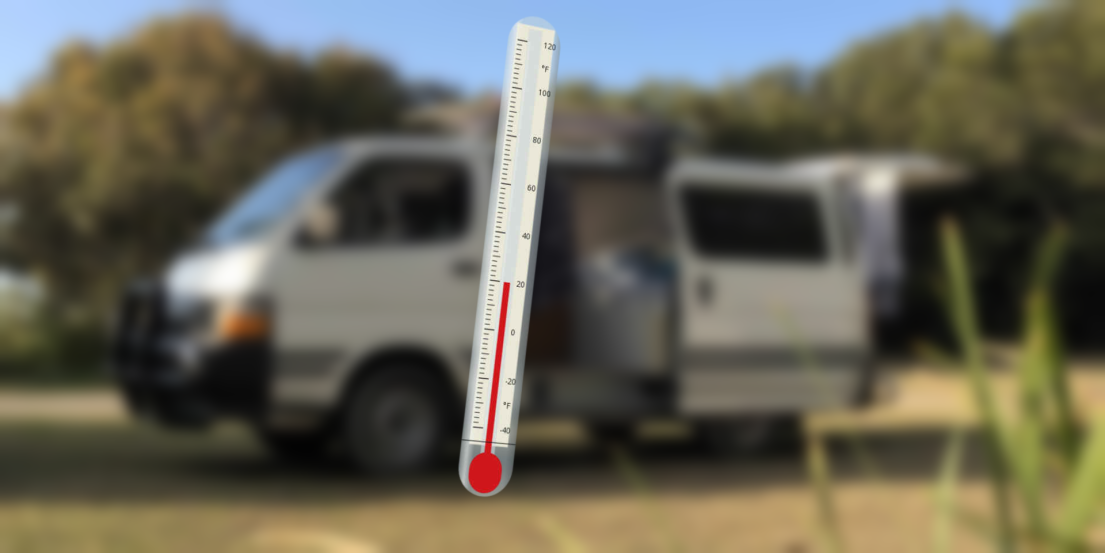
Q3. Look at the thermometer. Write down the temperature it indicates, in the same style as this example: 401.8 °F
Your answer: 20 °F
